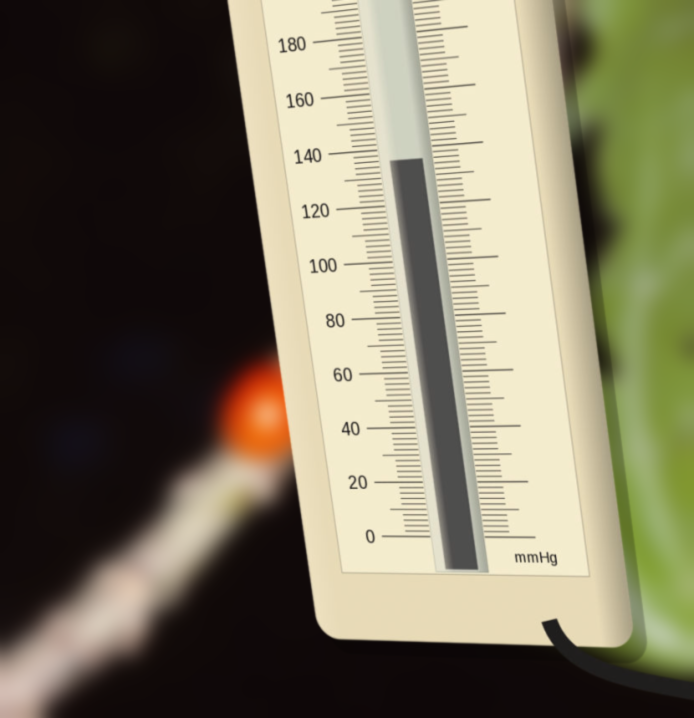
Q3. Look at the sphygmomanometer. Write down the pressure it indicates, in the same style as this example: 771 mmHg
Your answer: 136 mmHg
